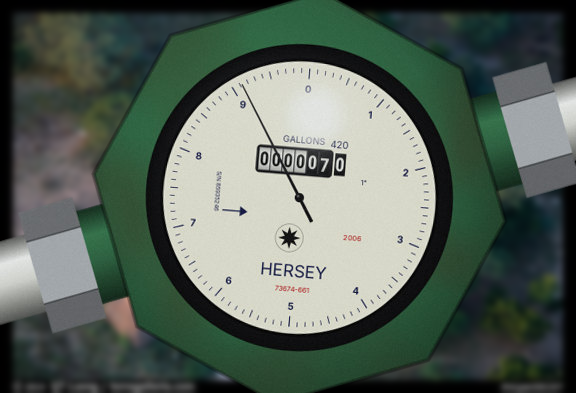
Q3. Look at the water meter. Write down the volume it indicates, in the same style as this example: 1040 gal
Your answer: 69.1 gal
